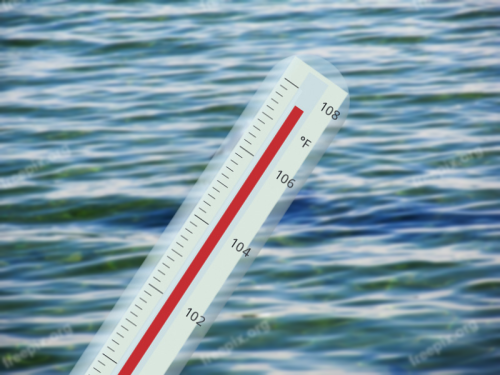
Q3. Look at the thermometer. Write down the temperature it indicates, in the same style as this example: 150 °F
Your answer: 107.6 °F
